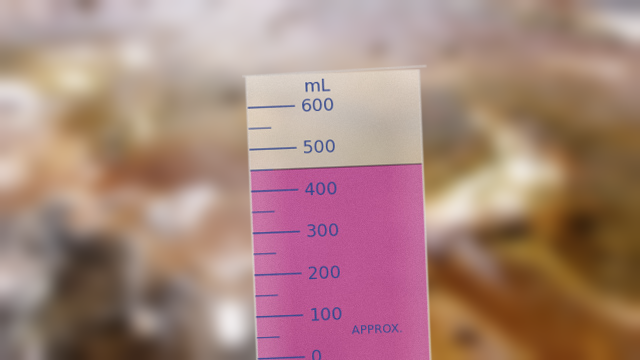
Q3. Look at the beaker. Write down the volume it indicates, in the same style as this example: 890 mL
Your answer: 450 mL
